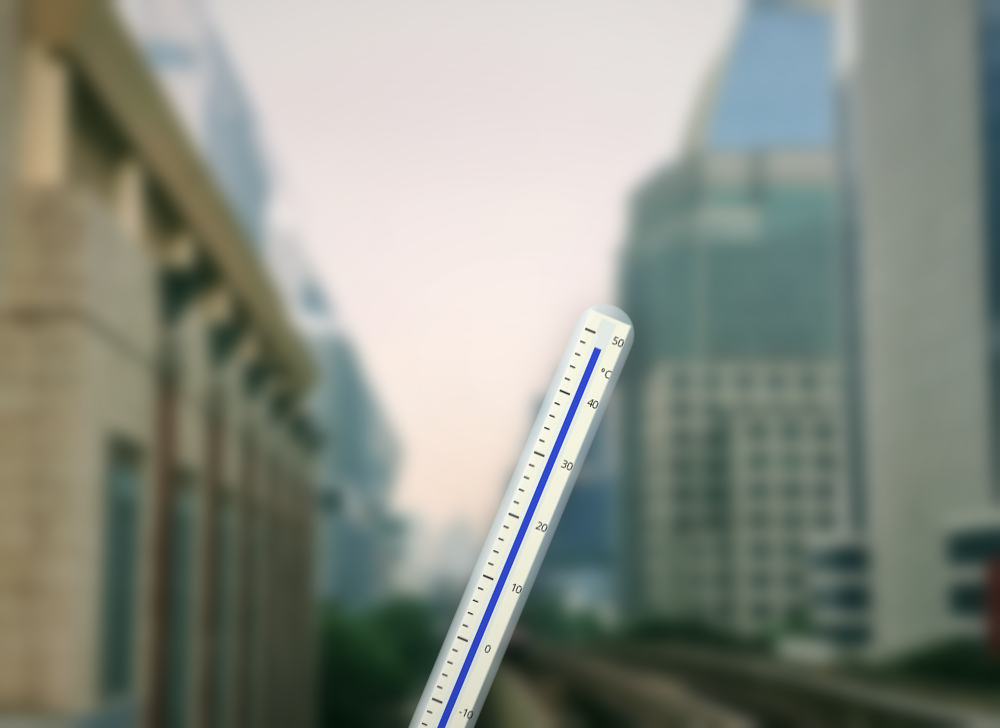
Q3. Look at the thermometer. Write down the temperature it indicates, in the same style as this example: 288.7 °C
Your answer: 48 °C
